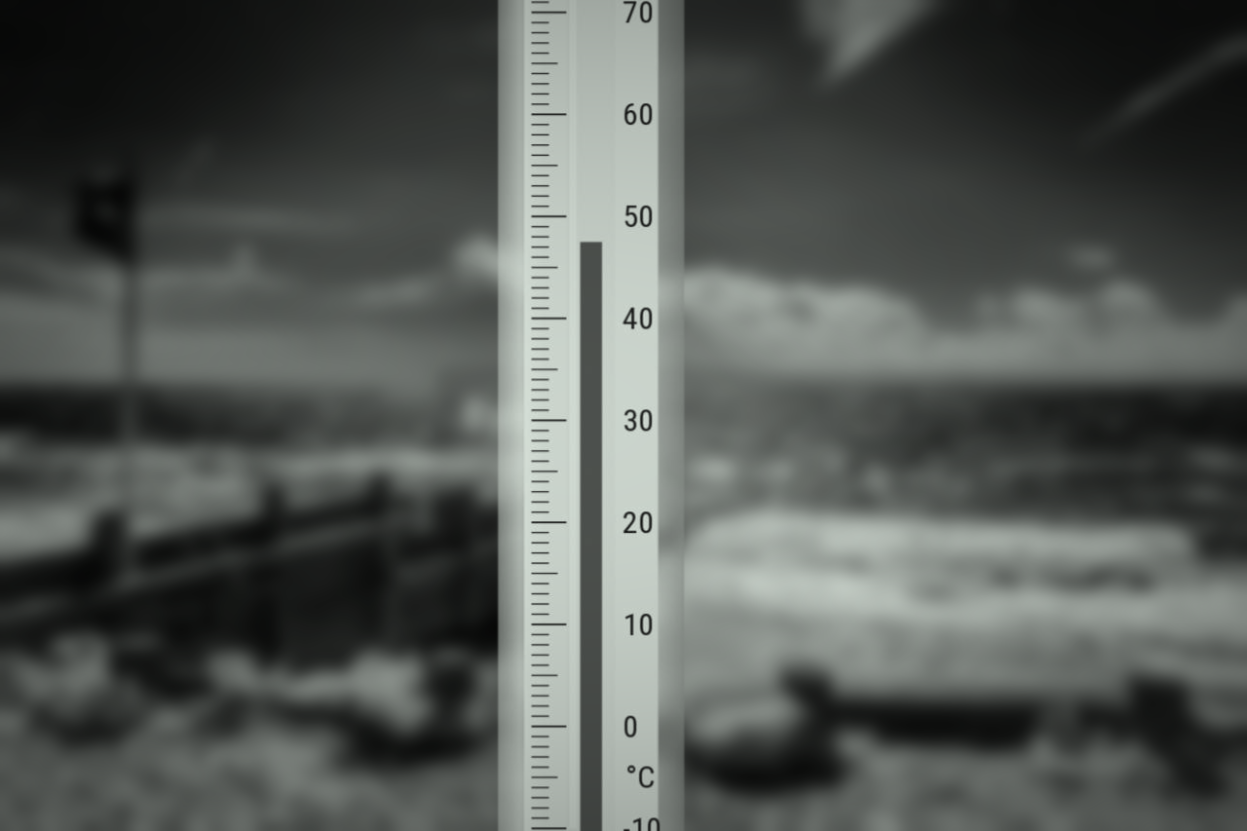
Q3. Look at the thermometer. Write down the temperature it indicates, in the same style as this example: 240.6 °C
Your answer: 47.5 °C
